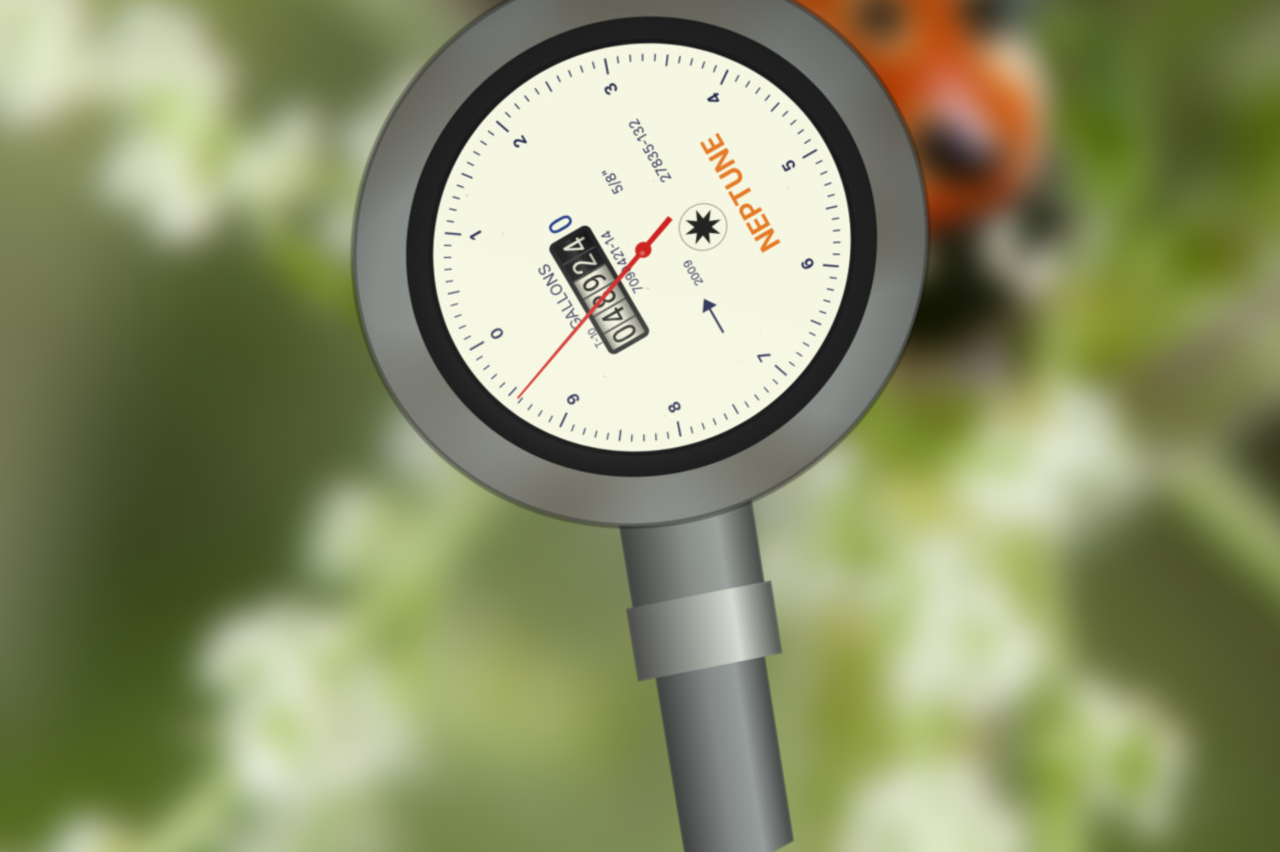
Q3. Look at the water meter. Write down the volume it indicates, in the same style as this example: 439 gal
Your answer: 489239.4 gal
